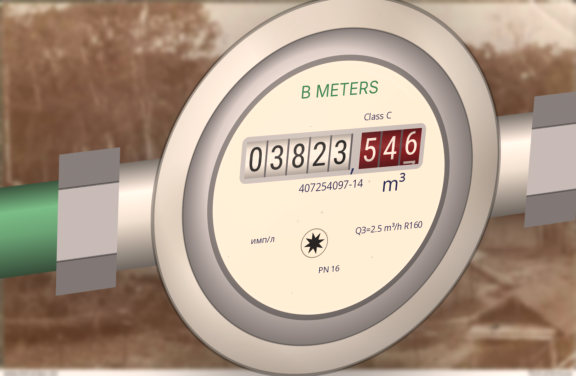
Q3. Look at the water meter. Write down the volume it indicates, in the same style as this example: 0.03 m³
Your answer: 3823.546 m³
